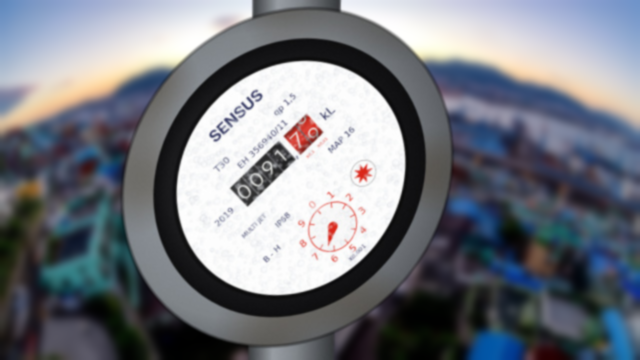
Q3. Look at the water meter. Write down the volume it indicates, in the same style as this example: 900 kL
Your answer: 91.786 kL
